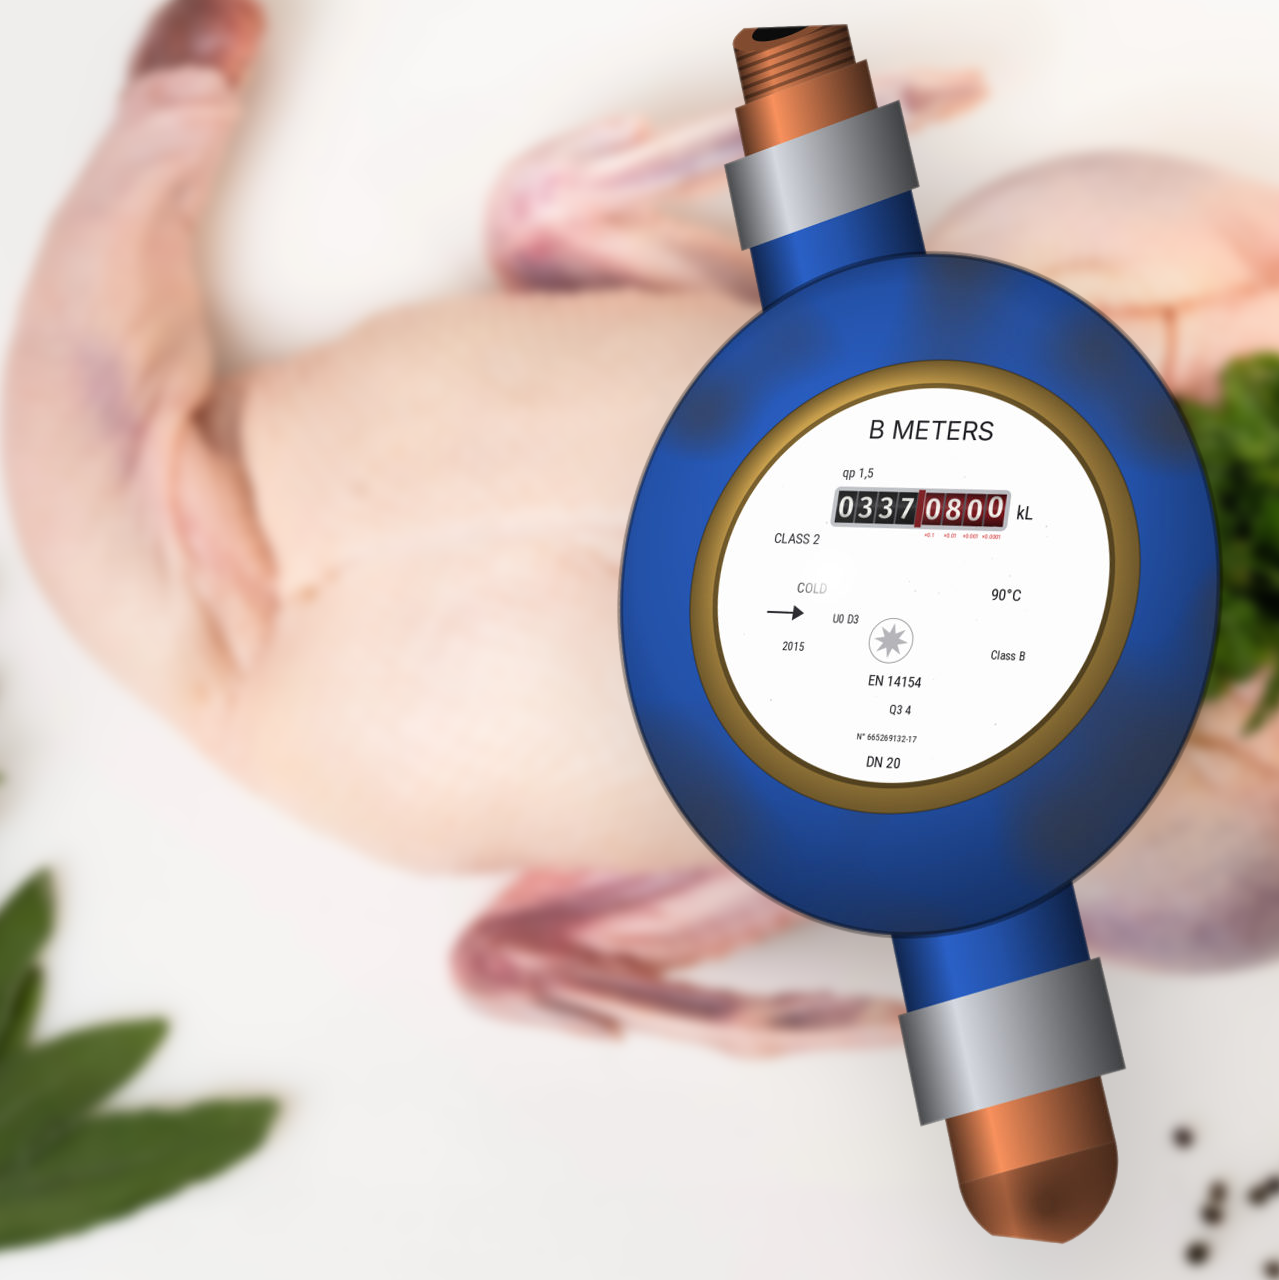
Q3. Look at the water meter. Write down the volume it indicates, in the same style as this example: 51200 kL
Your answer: 337.0800 kL
